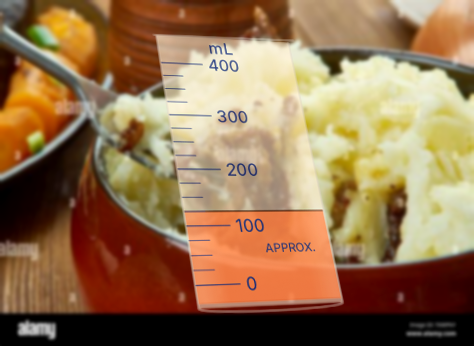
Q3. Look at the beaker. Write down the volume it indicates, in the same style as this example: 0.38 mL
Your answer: 125 mL
